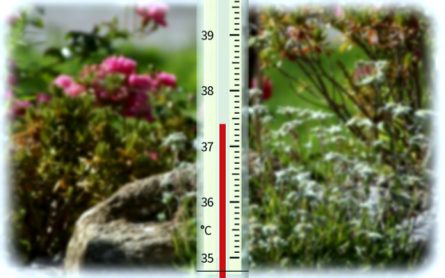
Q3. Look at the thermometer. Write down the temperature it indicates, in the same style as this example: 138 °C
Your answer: 37.4 °C
